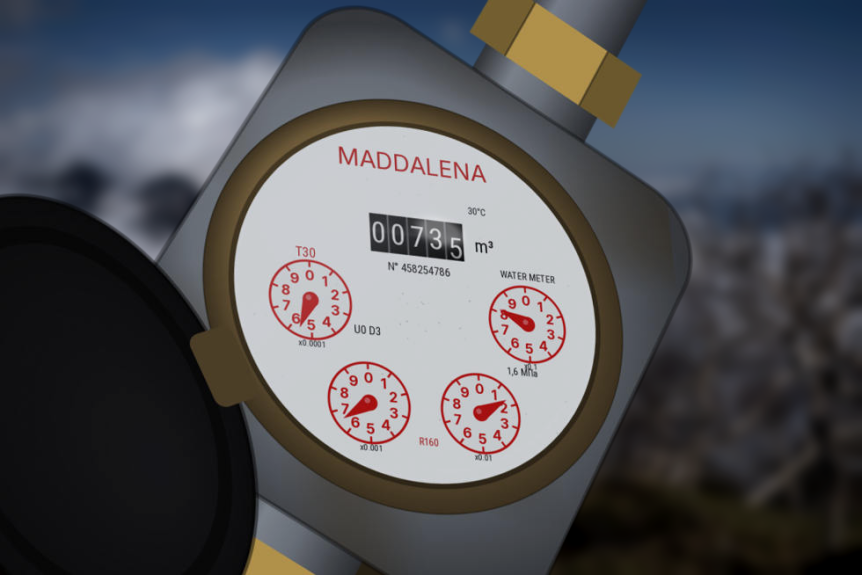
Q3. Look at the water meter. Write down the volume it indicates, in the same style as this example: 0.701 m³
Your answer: 734.8165 m³
